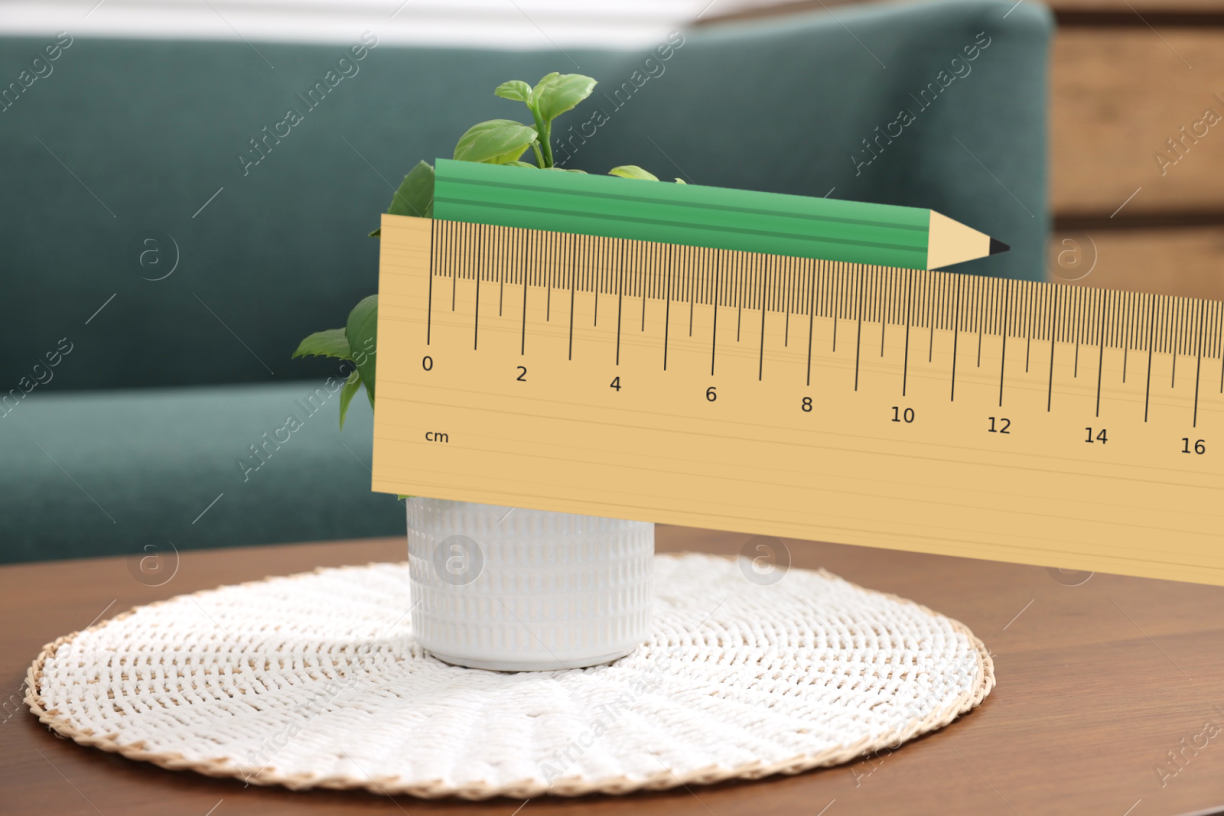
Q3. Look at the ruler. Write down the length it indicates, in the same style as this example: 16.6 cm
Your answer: 12 cm
